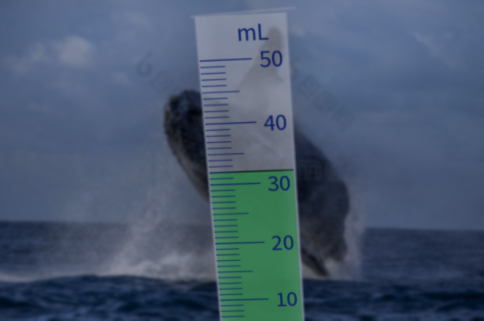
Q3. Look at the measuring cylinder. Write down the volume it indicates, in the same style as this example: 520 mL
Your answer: 32 mL
